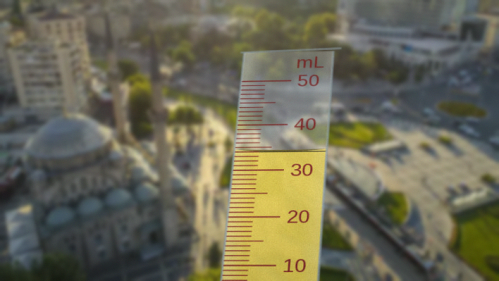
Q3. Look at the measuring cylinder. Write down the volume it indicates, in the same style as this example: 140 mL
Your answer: 34 mL
